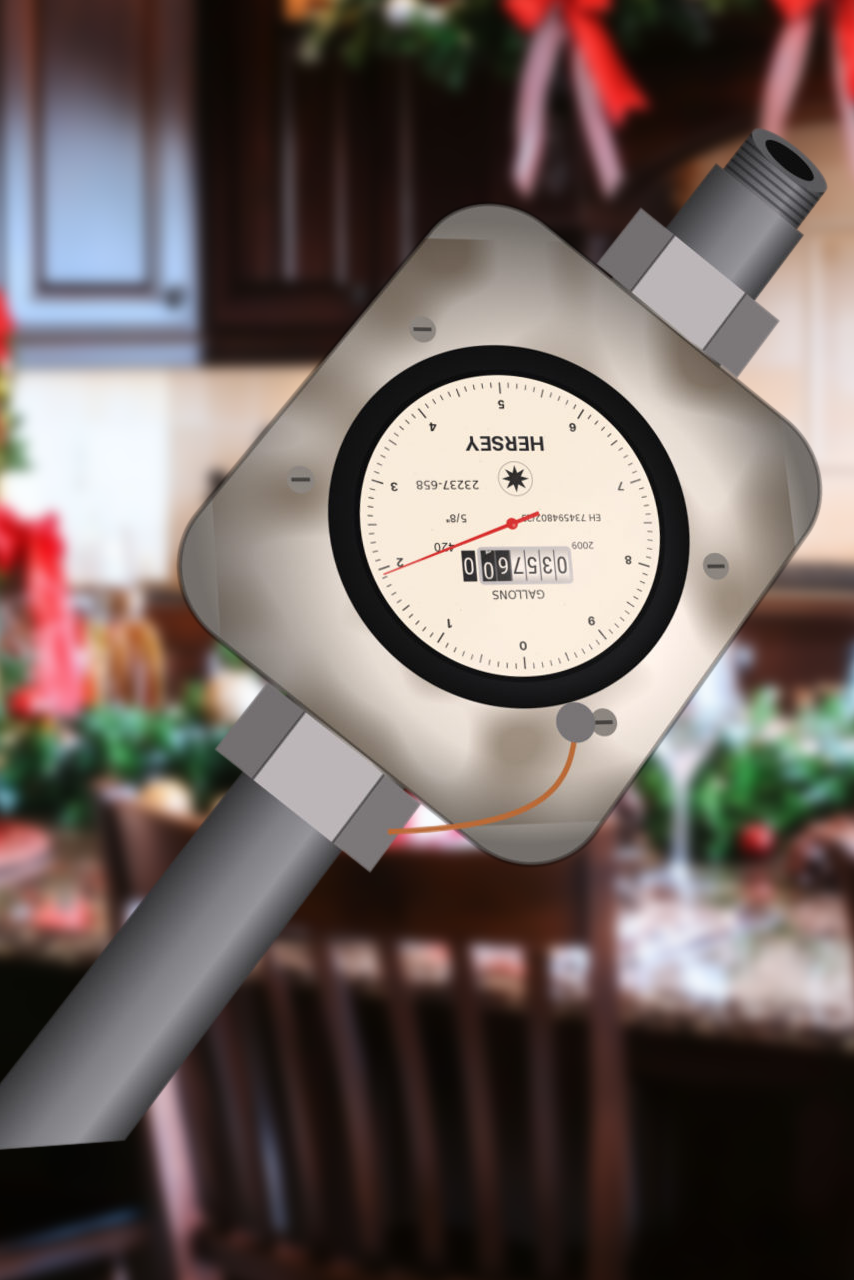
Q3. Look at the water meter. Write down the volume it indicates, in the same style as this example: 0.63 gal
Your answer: 357601.9 gal
